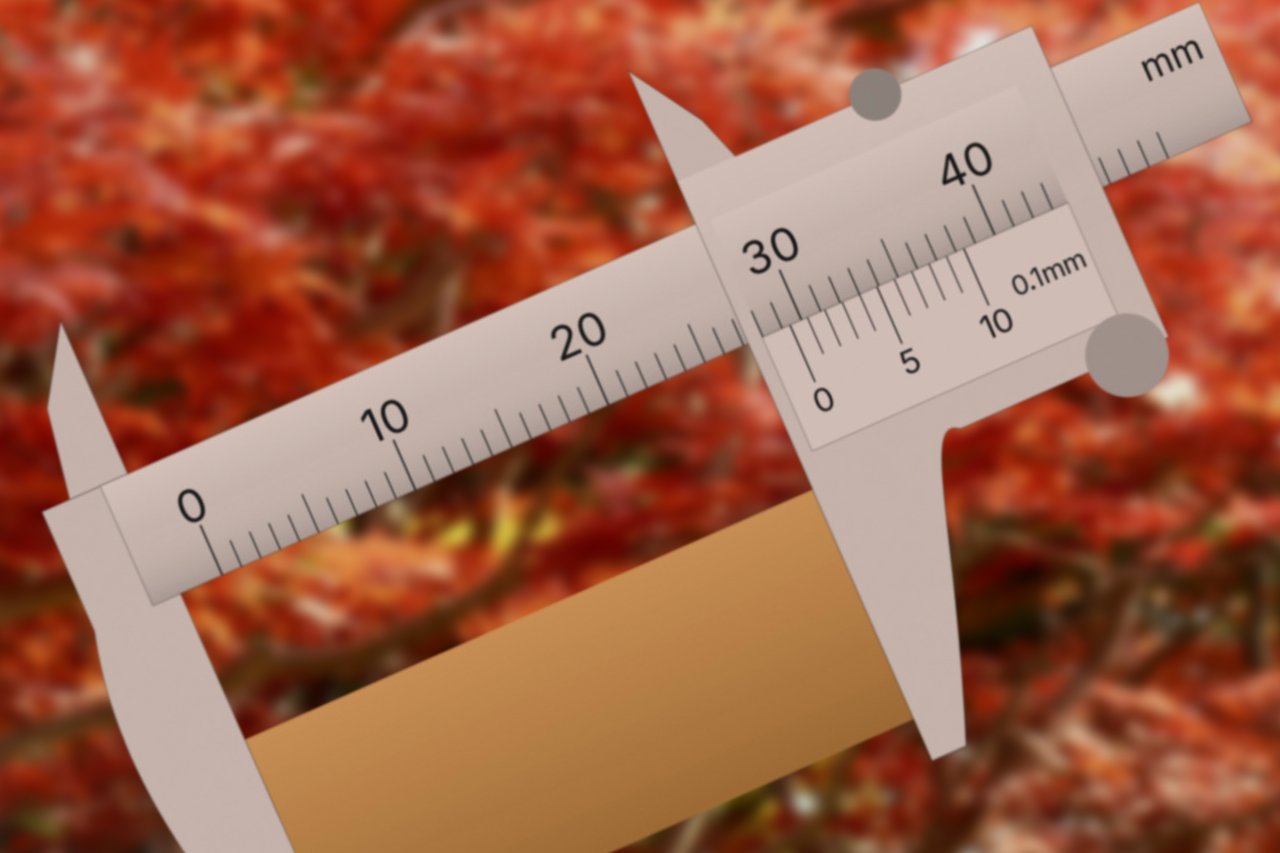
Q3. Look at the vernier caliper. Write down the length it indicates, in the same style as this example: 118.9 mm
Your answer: 29.4 mm
